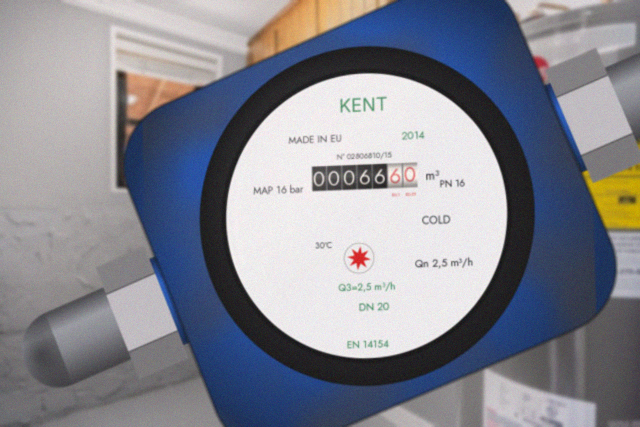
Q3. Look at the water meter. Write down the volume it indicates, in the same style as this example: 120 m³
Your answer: 66.60 m³
